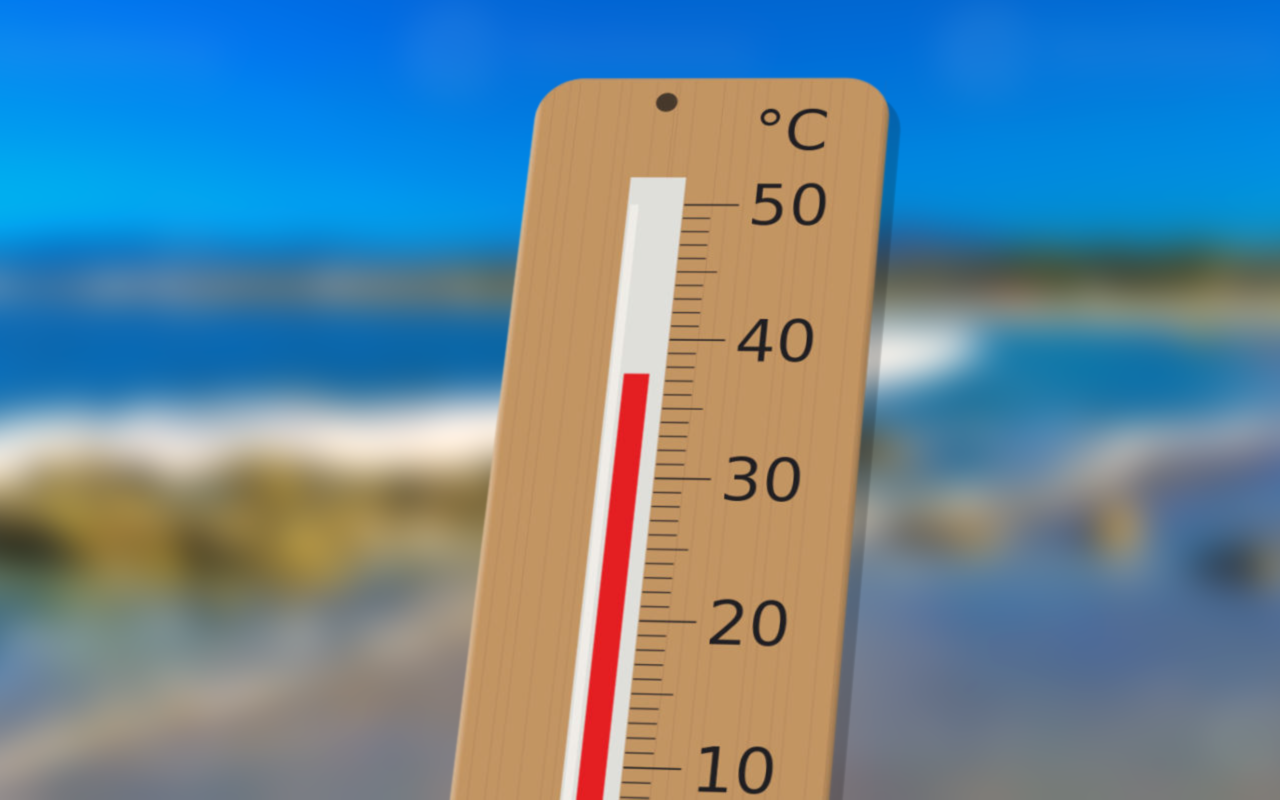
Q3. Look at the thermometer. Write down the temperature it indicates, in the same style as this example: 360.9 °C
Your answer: 37.5 °C
